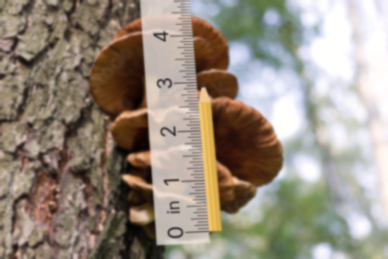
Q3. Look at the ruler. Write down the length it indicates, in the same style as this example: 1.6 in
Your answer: 3 in
